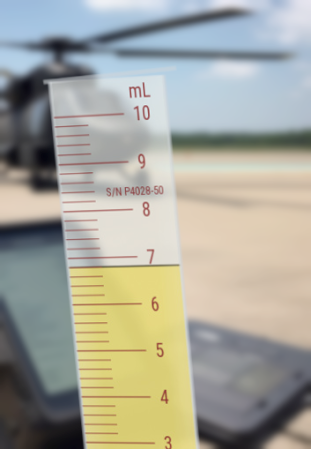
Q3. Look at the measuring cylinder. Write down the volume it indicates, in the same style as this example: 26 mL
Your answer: 6.8 mL
